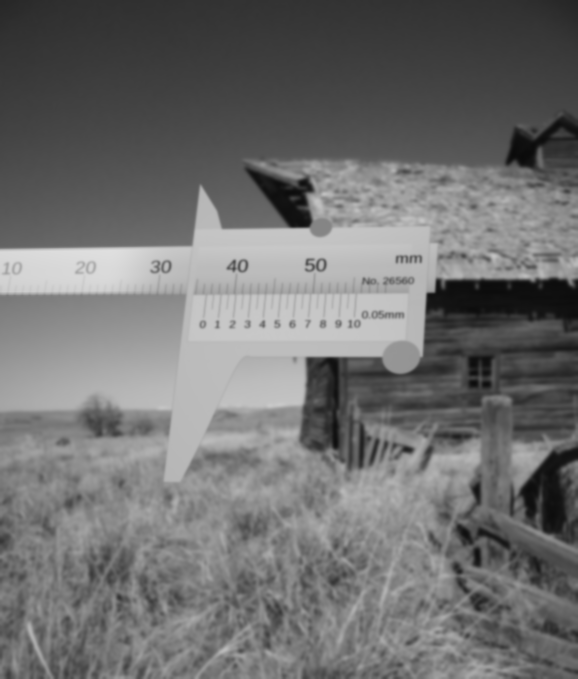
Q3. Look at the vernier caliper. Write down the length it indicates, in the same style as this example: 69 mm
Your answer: 36.4 mm
